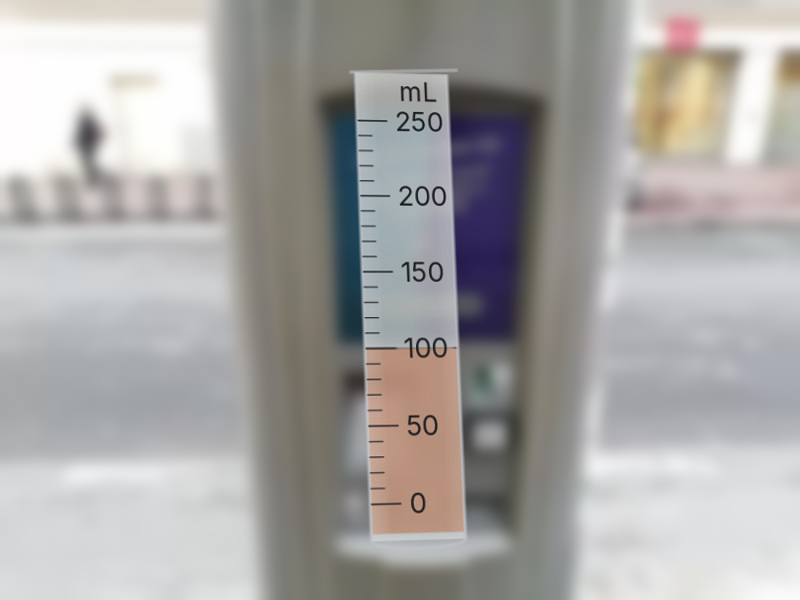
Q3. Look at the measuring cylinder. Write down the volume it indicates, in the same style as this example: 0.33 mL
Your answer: 100 mL
